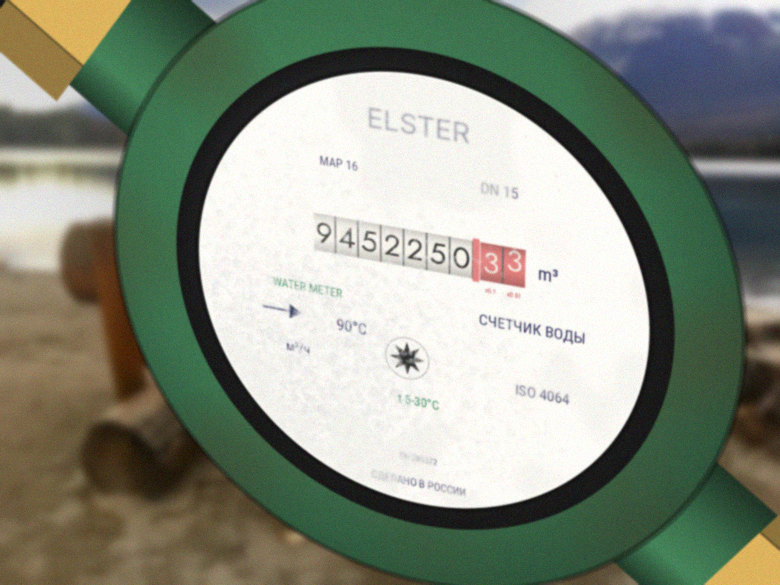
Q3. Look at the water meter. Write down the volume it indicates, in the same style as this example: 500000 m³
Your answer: 9452250.33 m³
